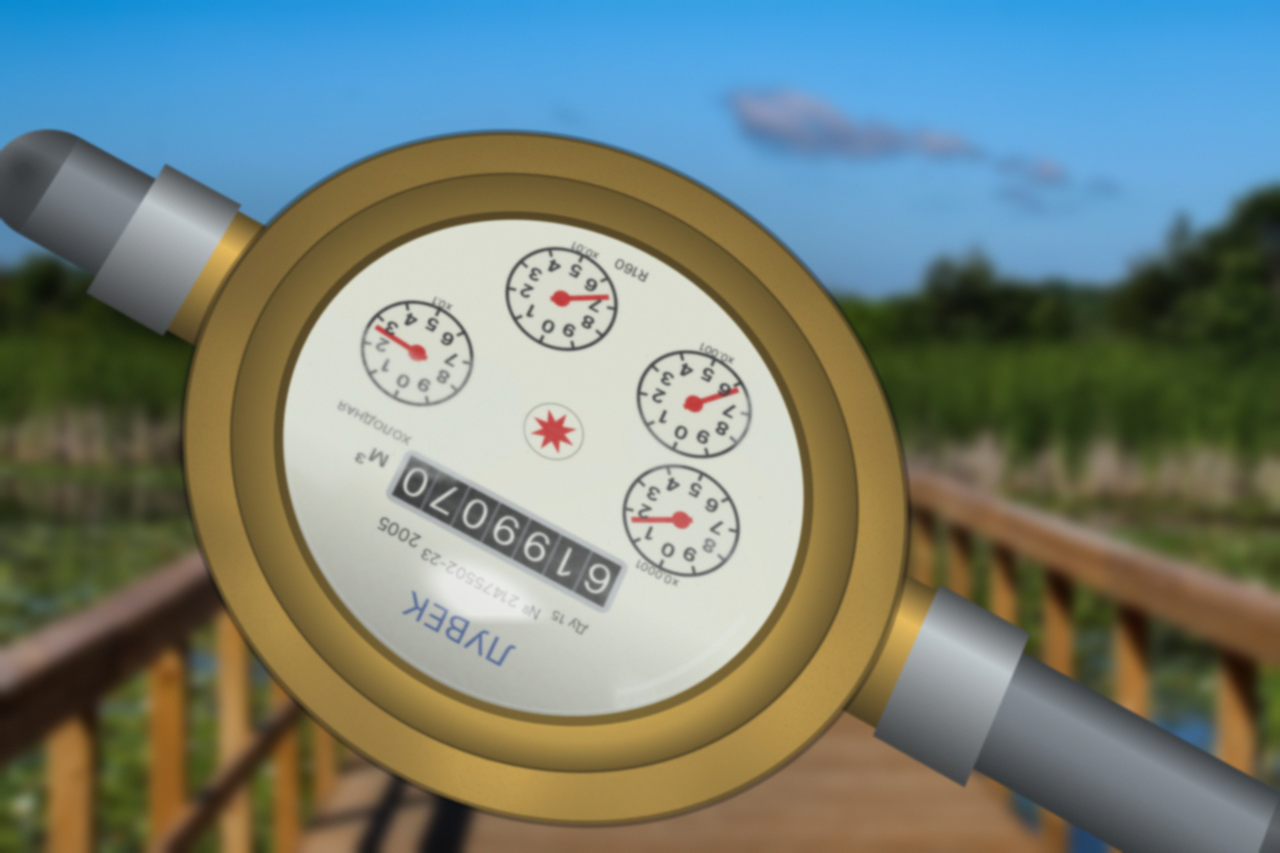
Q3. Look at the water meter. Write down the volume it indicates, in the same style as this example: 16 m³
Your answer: 6199070.2661 m³
